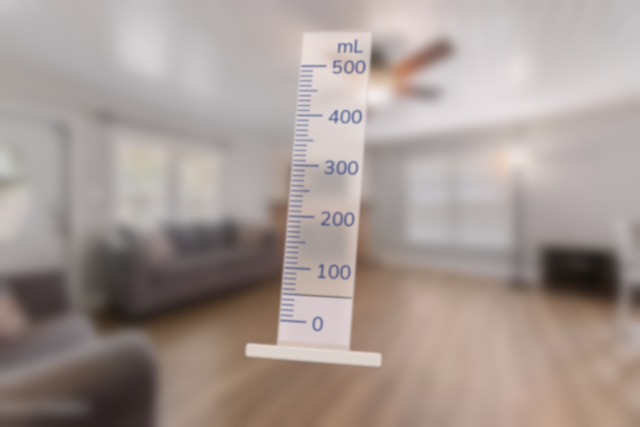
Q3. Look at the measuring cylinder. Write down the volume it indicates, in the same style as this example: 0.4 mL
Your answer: 50 mL
